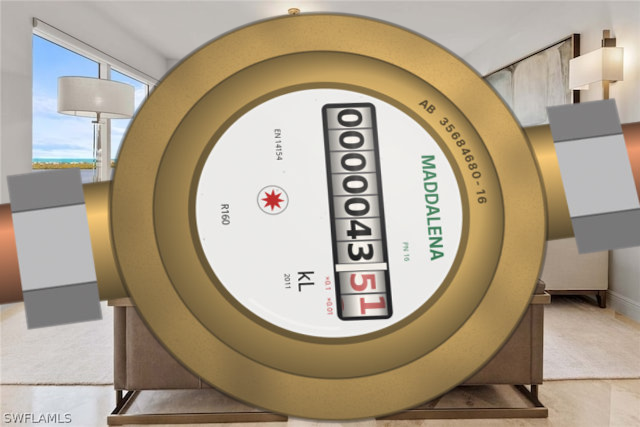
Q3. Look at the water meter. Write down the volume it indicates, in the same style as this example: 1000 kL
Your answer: 43.51 kL
